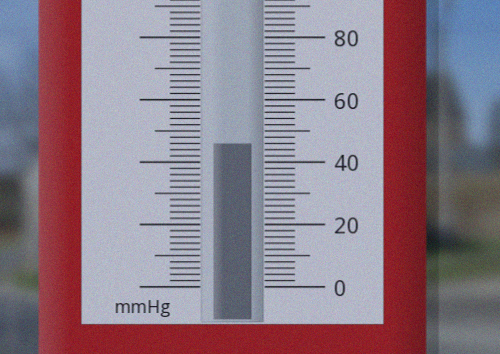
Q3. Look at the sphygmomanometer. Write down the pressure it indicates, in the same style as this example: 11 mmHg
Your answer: 46 mmHg
